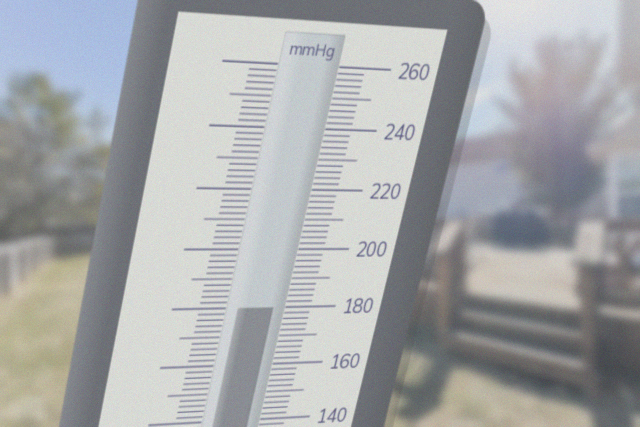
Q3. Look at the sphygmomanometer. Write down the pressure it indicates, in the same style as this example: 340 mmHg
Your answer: 180 mmHg
